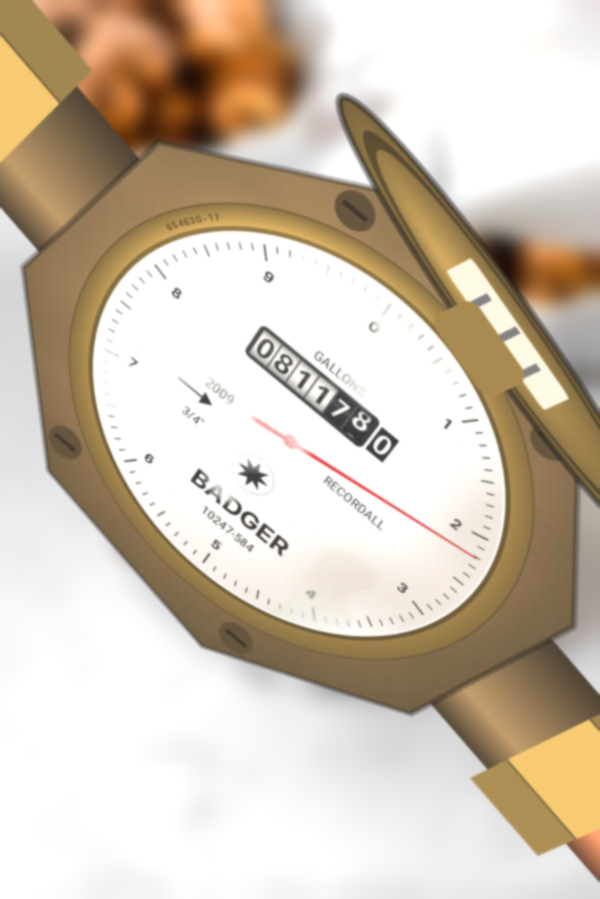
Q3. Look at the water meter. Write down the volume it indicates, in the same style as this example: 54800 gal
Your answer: 811782.2 gal
